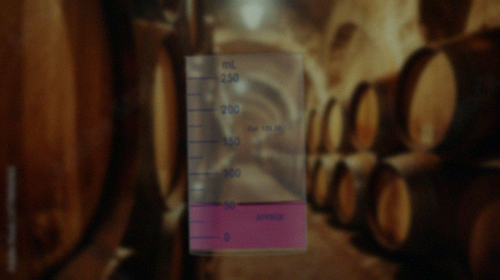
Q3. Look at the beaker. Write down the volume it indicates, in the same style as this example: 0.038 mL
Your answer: 50 mL
